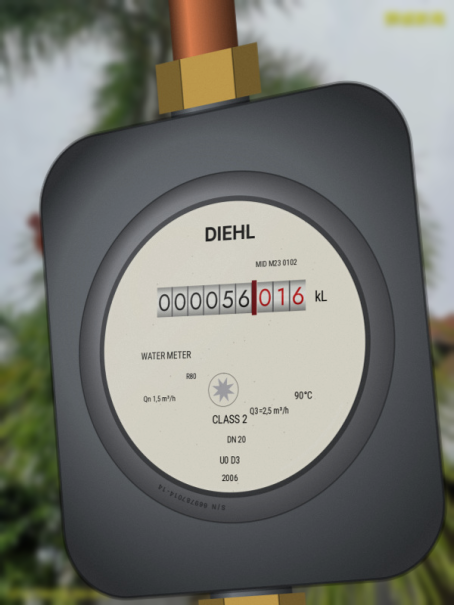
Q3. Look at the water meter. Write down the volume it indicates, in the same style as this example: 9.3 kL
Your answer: 56.016 kL
